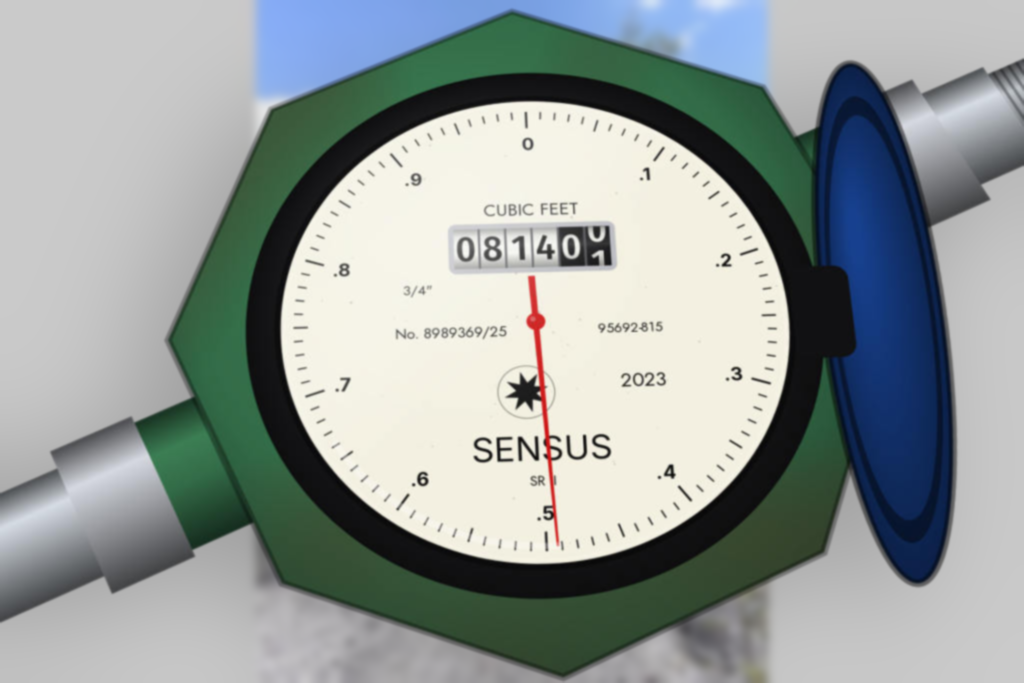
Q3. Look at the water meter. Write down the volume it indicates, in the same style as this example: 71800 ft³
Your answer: 81400.49 ft³
